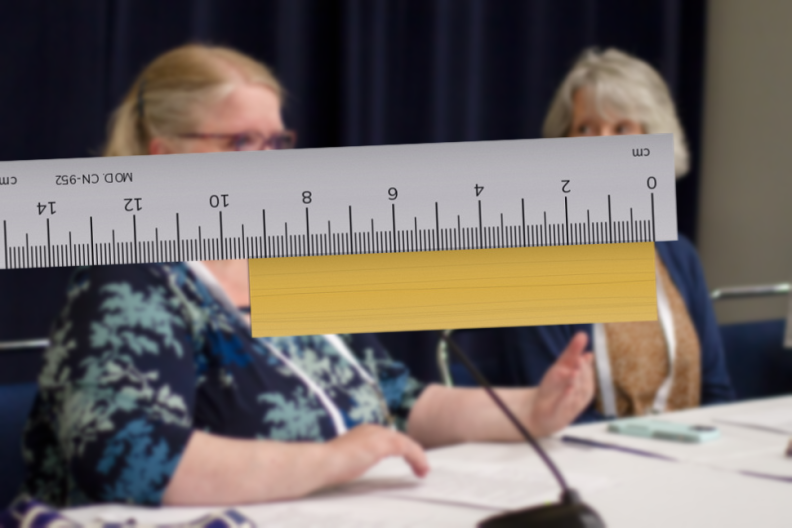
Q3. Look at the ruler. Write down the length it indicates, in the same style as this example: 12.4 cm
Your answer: 9.4 cm
